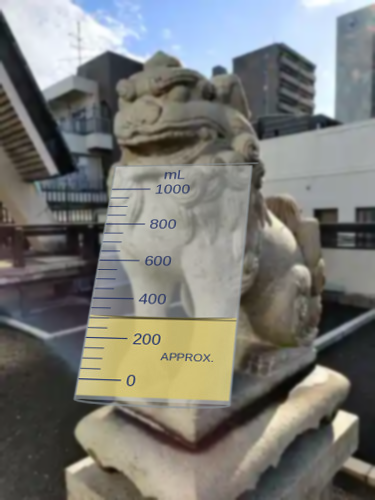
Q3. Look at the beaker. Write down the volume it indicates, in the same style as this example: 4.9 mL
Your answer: 300 mL
